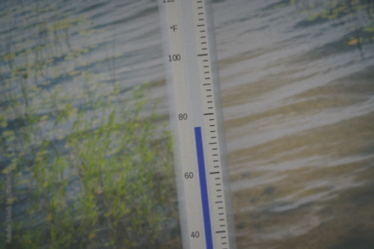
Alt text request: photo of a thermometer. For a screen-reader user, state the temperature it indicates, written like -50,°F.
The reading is 76,°F
